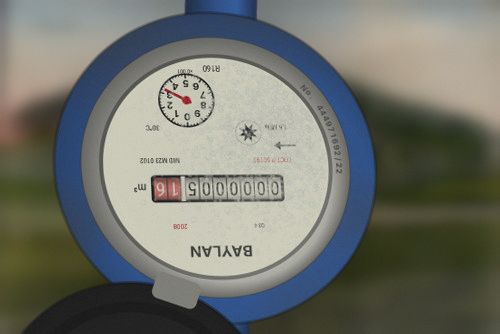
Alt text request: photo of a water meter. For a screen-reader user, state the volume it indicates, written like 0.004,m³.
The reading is 5.163,m³
